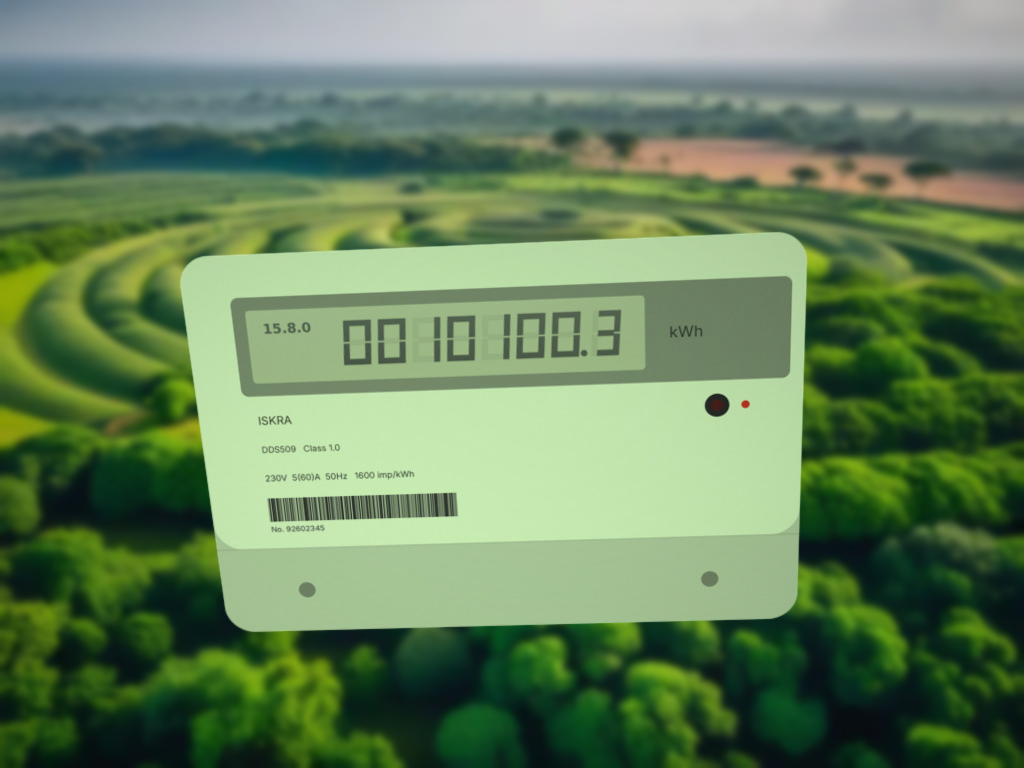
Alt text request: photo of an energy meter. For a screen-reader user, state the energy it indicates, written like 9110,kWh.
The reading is 10100.3,kWh
